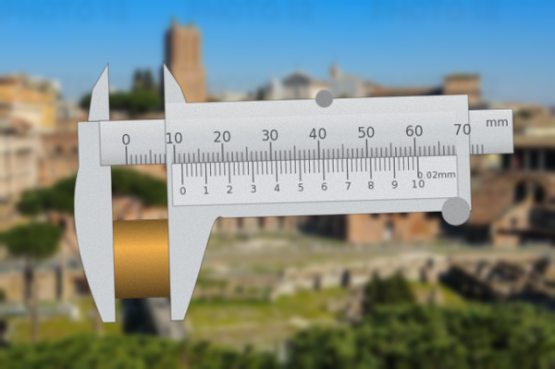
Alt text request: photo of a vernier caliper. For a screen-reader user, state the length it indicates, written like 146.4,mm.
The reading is 11.5,mm
